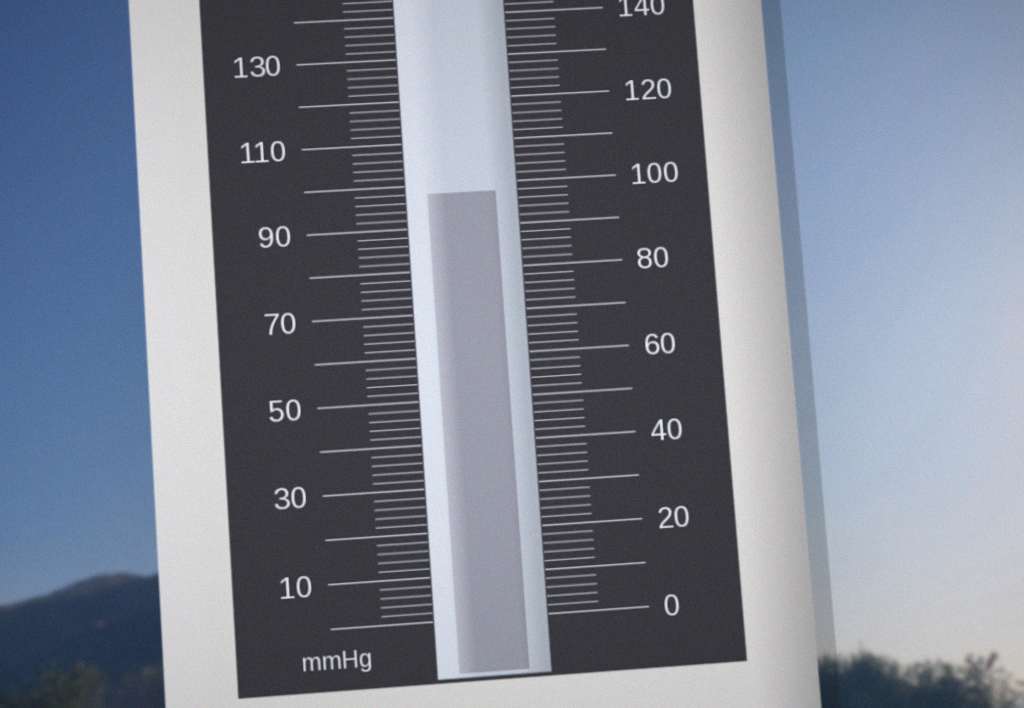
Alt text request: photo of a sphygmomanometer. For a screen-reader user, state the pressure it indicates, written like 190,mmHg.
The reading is 98,mmHg
